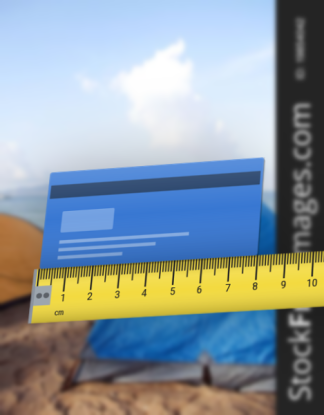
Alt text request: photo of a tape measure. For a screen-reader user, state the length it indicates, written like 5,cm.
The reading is 8,cm
